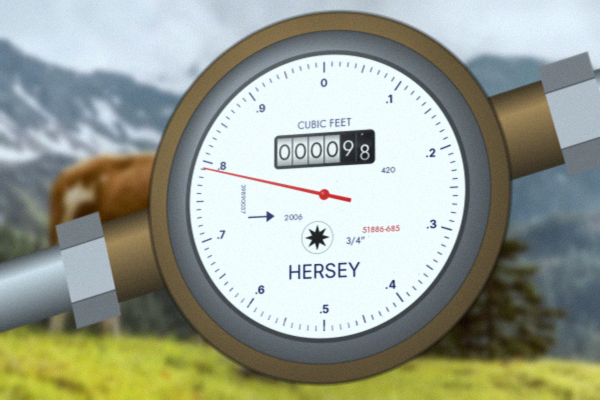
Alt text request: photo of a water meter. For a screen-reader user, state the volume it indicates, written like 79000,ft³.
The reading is 97.79,ft³
